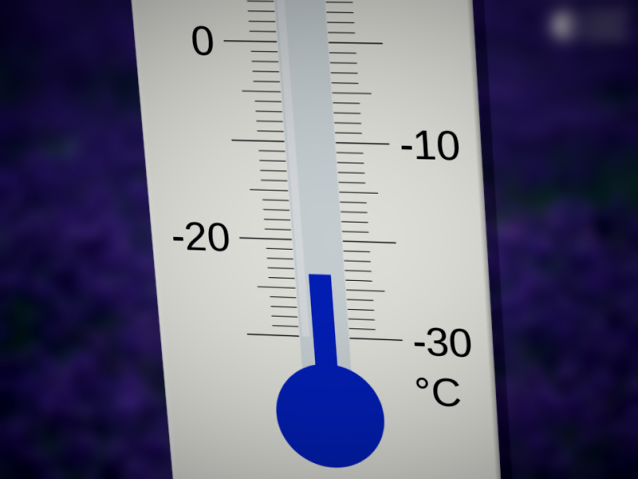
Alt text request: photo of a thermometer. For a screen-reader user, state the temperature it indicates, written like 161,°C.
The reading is -23.5,°C
